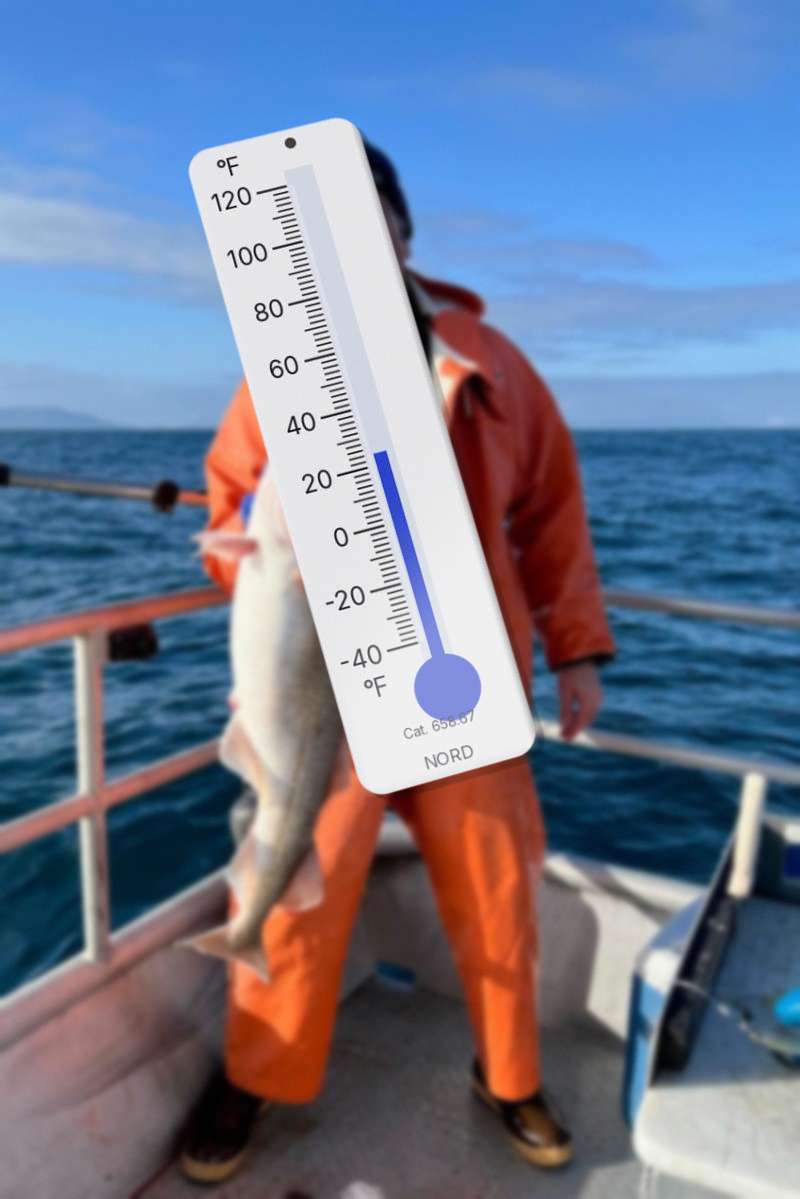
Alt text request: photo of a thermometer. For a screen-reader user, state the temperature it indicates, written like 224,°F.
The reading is 24,°F
